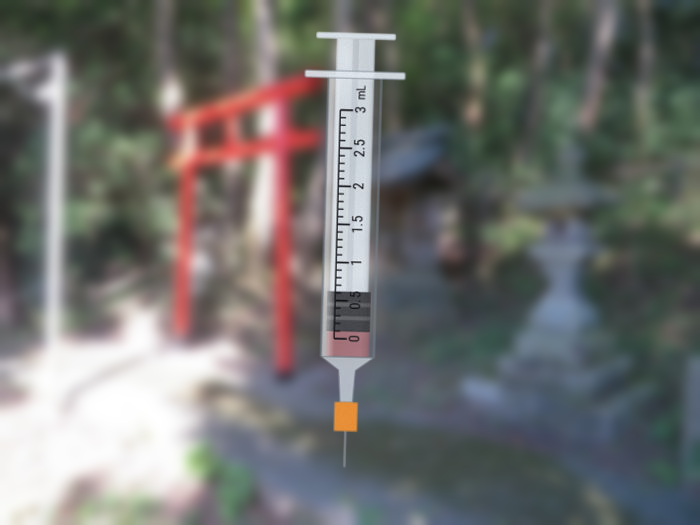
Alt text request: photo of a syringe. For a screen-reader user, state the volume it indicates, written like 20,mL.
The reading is 0.1,mL
